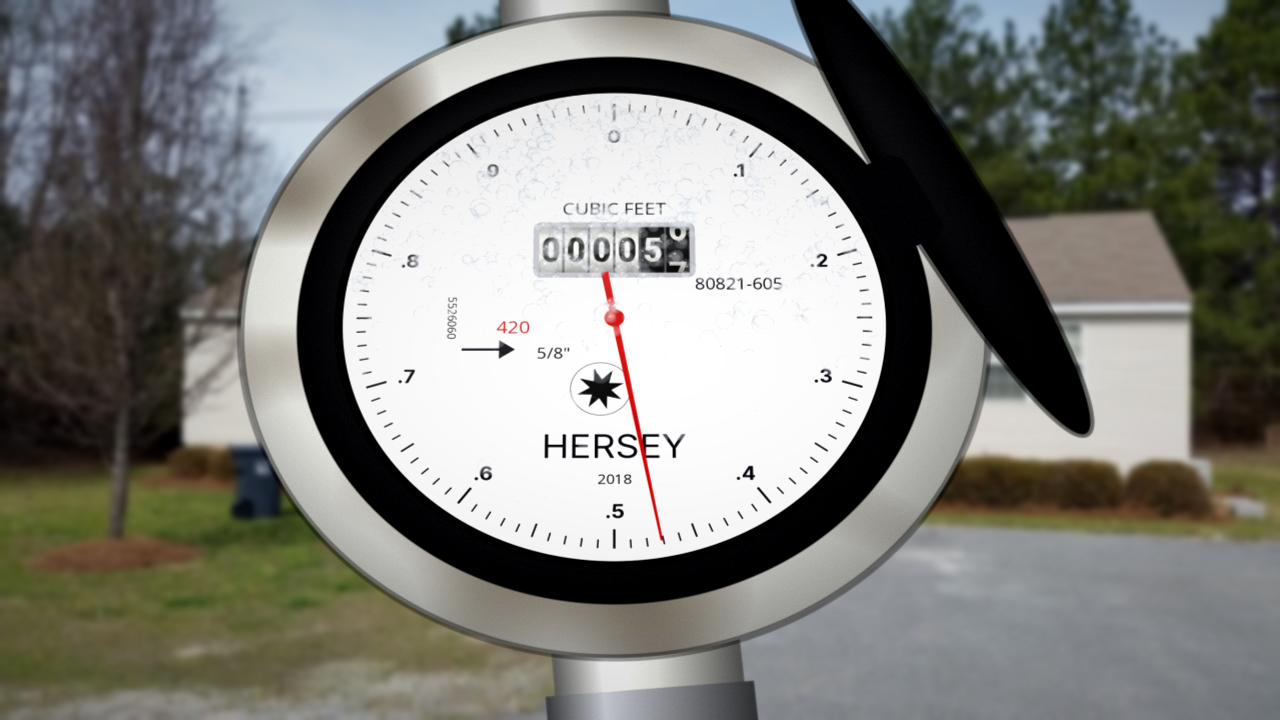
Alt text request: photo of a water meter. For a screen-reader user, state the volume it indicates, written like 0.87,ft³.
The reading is 56.47,ft³
